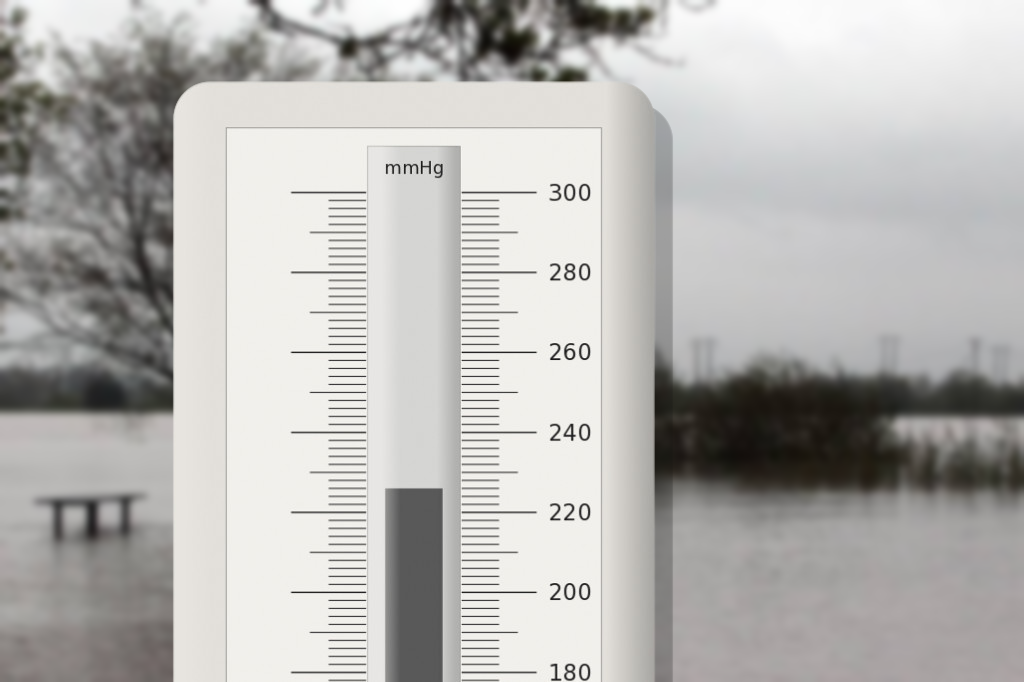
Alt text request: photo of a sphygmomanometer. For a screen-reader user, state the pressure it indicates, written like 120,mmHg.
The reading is 226,mmHg
